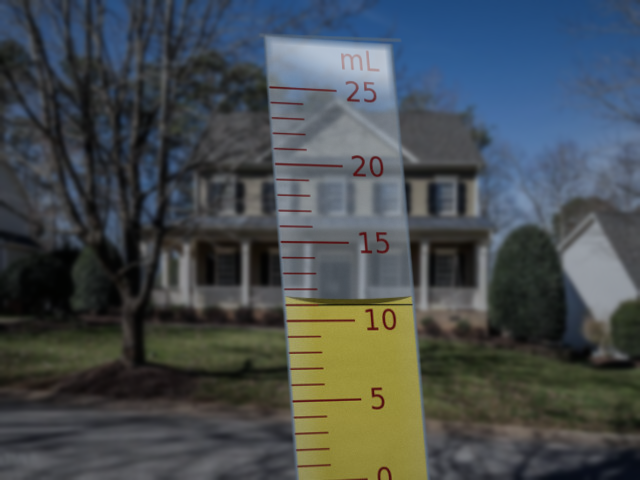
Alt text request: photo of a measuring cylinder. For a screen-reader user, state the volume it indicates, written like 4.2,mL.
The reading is 11,mL
